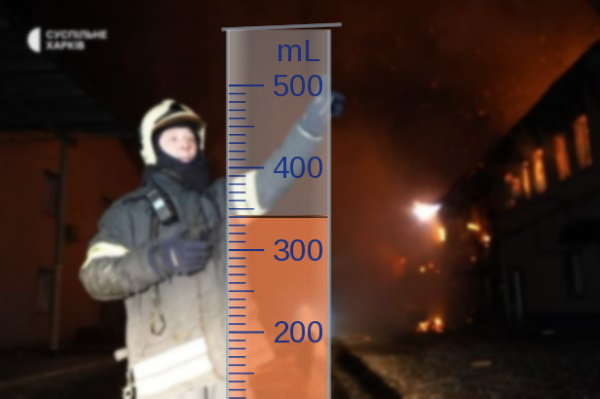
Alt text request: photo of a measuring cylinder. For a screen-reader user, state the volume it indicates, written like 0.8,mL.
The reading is 340,mL
